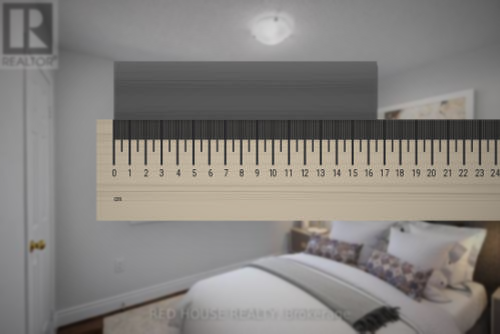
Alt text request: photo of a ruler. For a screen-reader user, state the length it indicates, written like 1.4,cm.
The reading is 16.5,cm
